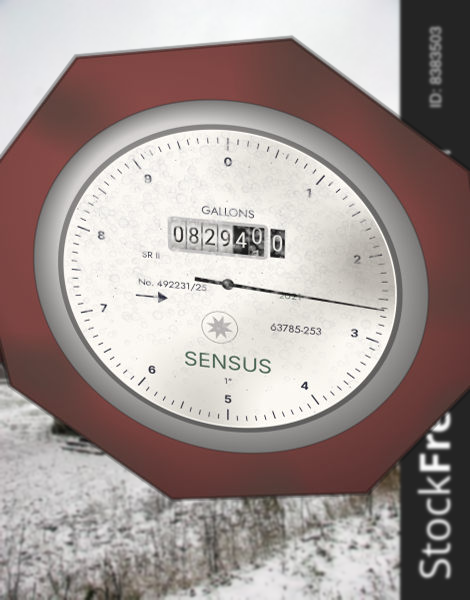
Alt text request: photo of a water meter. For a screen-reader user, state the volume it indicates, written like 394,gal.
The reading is 829402.6,gal
